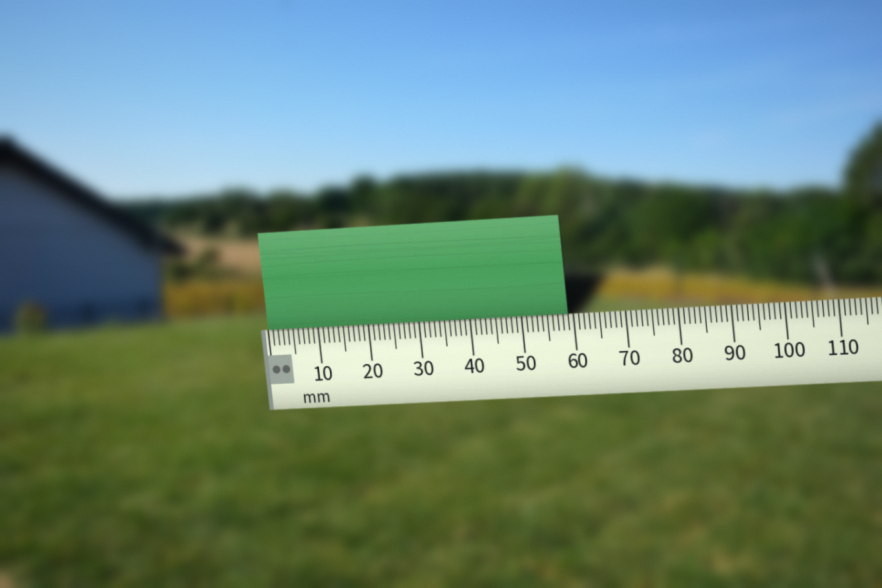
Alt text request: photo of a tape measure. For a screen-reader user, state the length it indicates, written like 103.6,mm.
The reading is 59,mm
